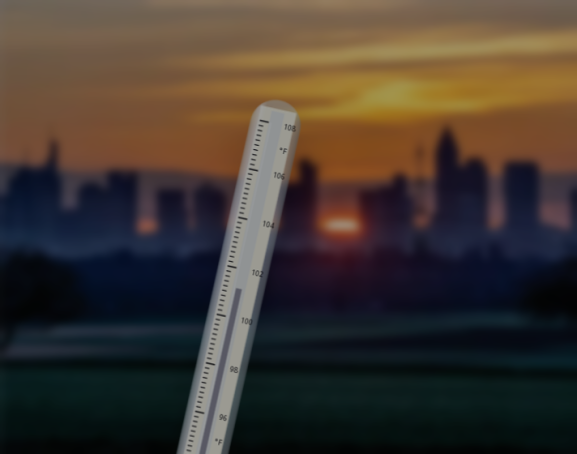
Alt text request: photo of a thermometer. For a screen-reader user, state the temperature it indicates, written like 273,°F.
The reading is 101.2,°F
